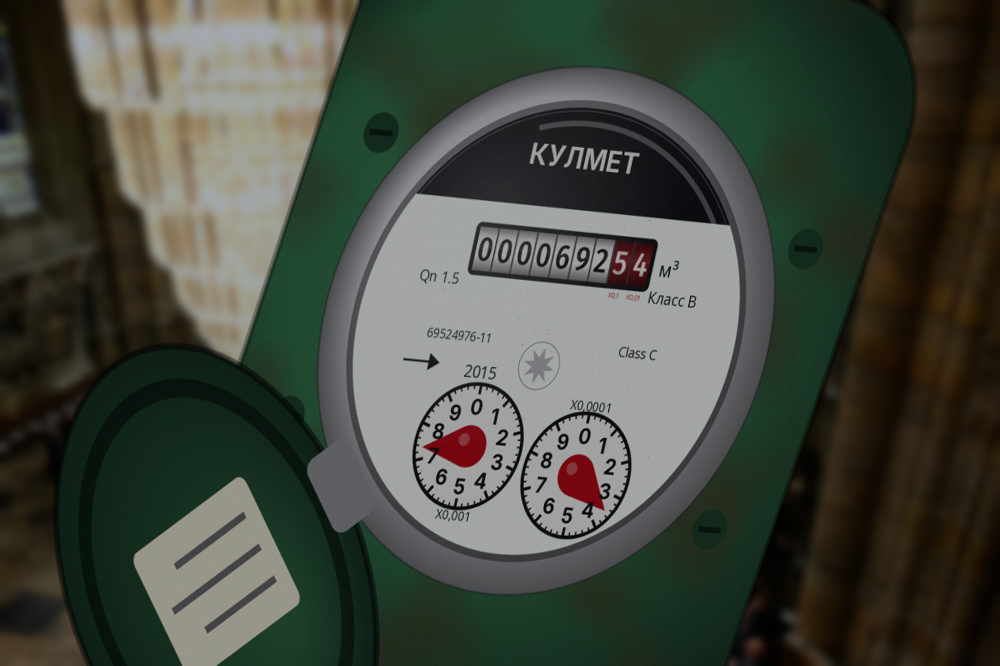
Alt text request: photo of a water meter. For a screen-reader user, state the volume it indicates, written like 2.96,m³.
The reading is 692.5473,m³
